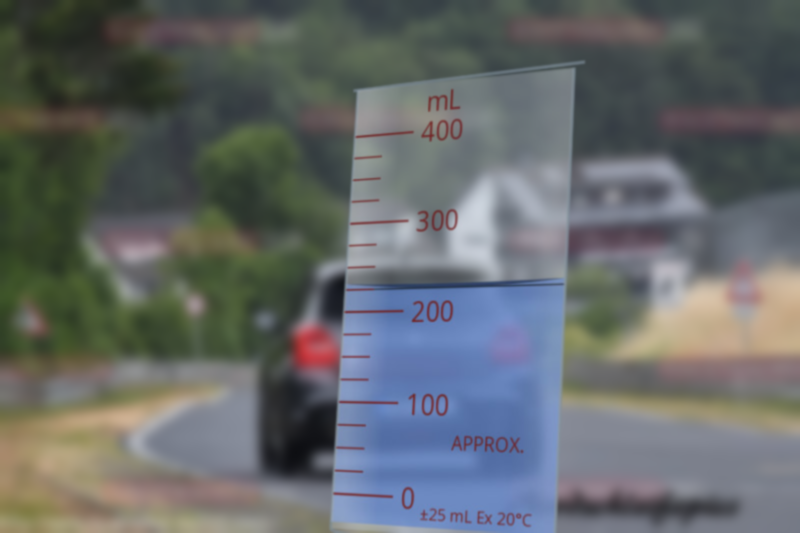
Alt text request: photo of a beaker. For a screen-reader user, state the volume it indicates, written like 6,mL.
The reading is 225,mL
